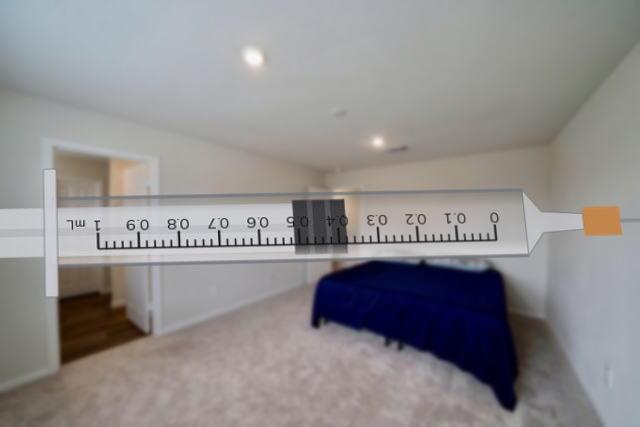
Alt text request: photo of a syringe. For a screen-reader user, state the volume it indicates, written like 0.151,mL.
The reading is 0.38,mL
